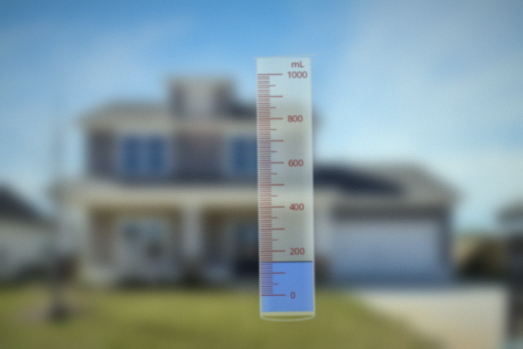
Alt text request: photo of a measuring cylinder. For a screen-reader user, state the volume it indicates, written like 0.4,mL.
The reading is 150,mL
